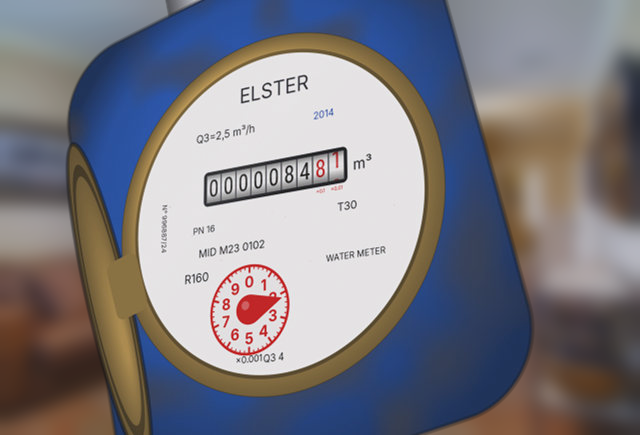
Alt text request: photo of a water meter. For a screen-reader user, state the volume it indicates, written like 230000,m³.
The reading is 84.812,m³
